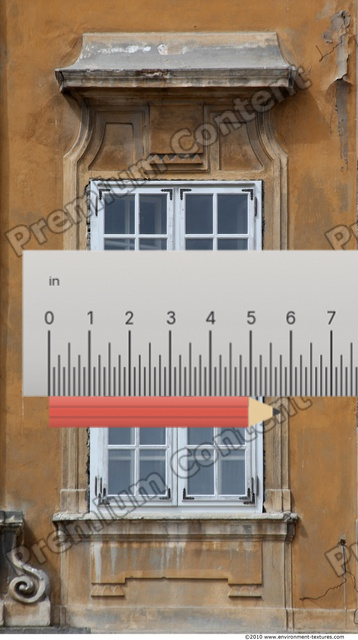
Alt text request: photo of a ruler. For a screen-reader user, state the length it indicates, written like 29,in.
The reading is 5.75,in
